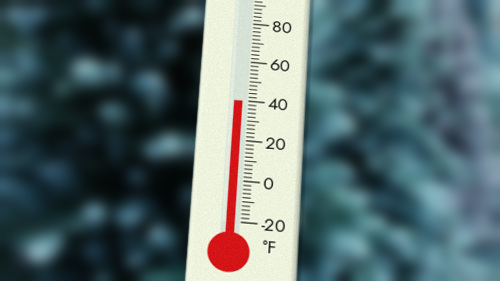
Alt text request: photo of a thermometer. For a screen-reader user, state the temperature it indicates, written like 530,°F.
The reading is 40,°F
